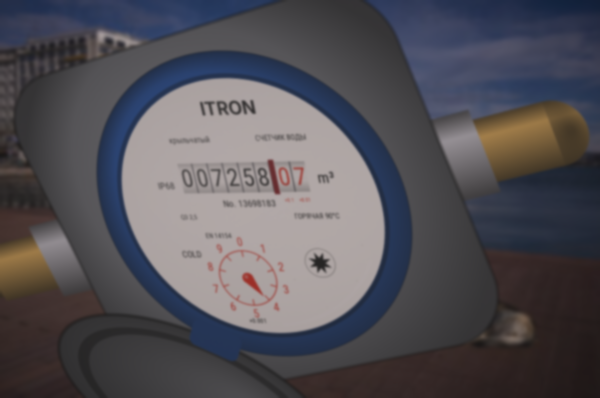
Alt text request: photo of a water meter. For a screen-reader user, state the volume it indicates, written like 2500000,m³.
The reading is 7258.074,m³
